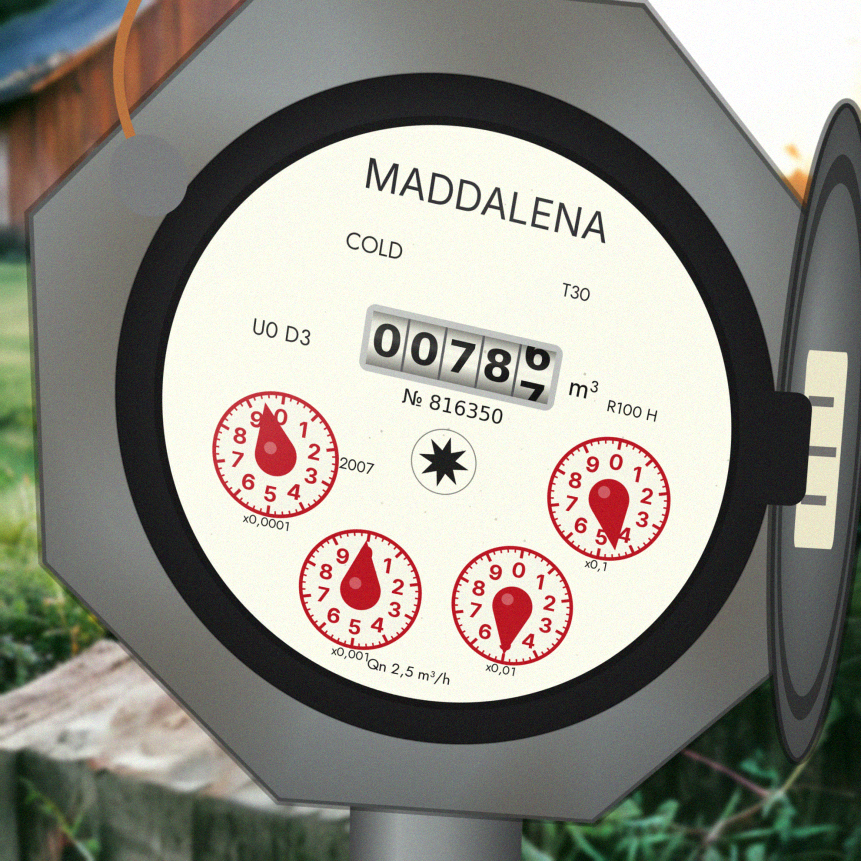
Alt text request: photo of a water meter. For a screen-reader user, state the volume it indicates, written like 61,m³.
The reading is 786.4499,m³
